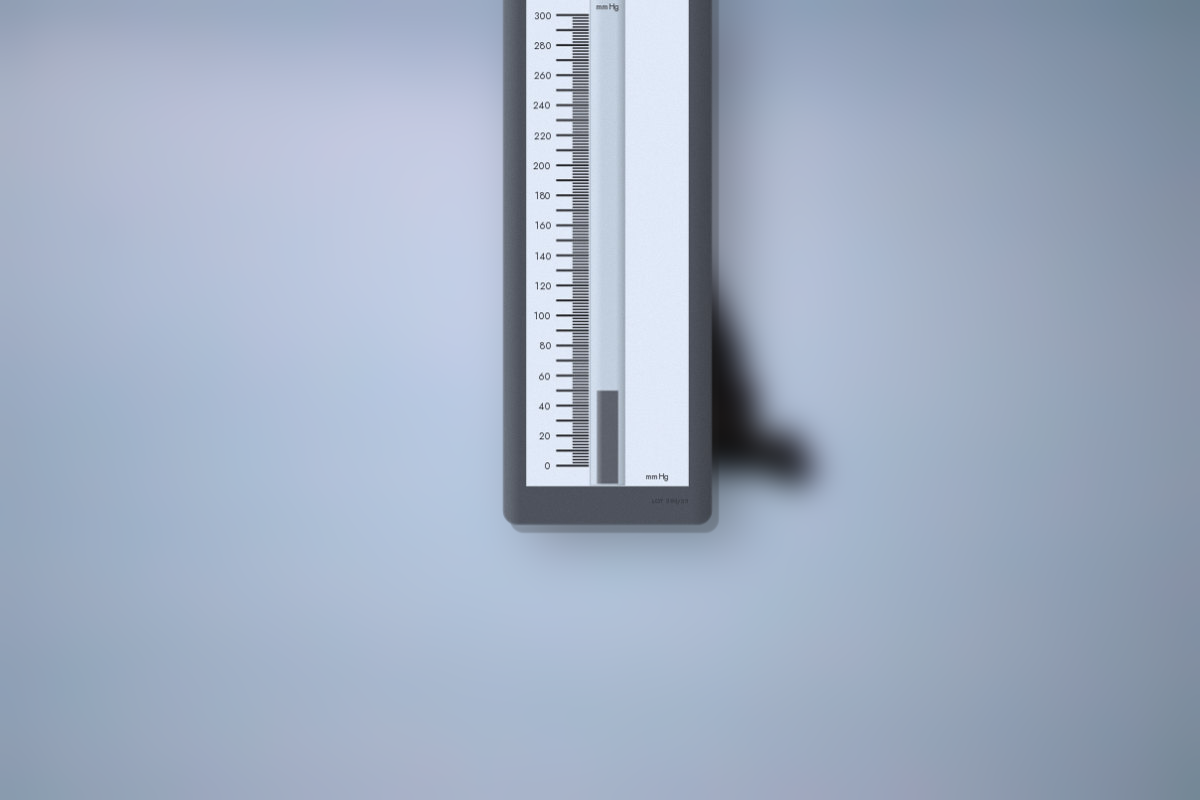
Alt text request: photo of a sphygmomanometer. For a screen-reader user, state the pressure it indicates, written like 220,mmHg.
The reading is 50,mmHg
